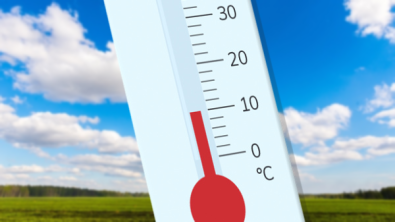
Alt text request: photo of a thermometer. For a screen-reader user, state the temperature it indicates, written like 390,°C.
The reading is 10,°C
